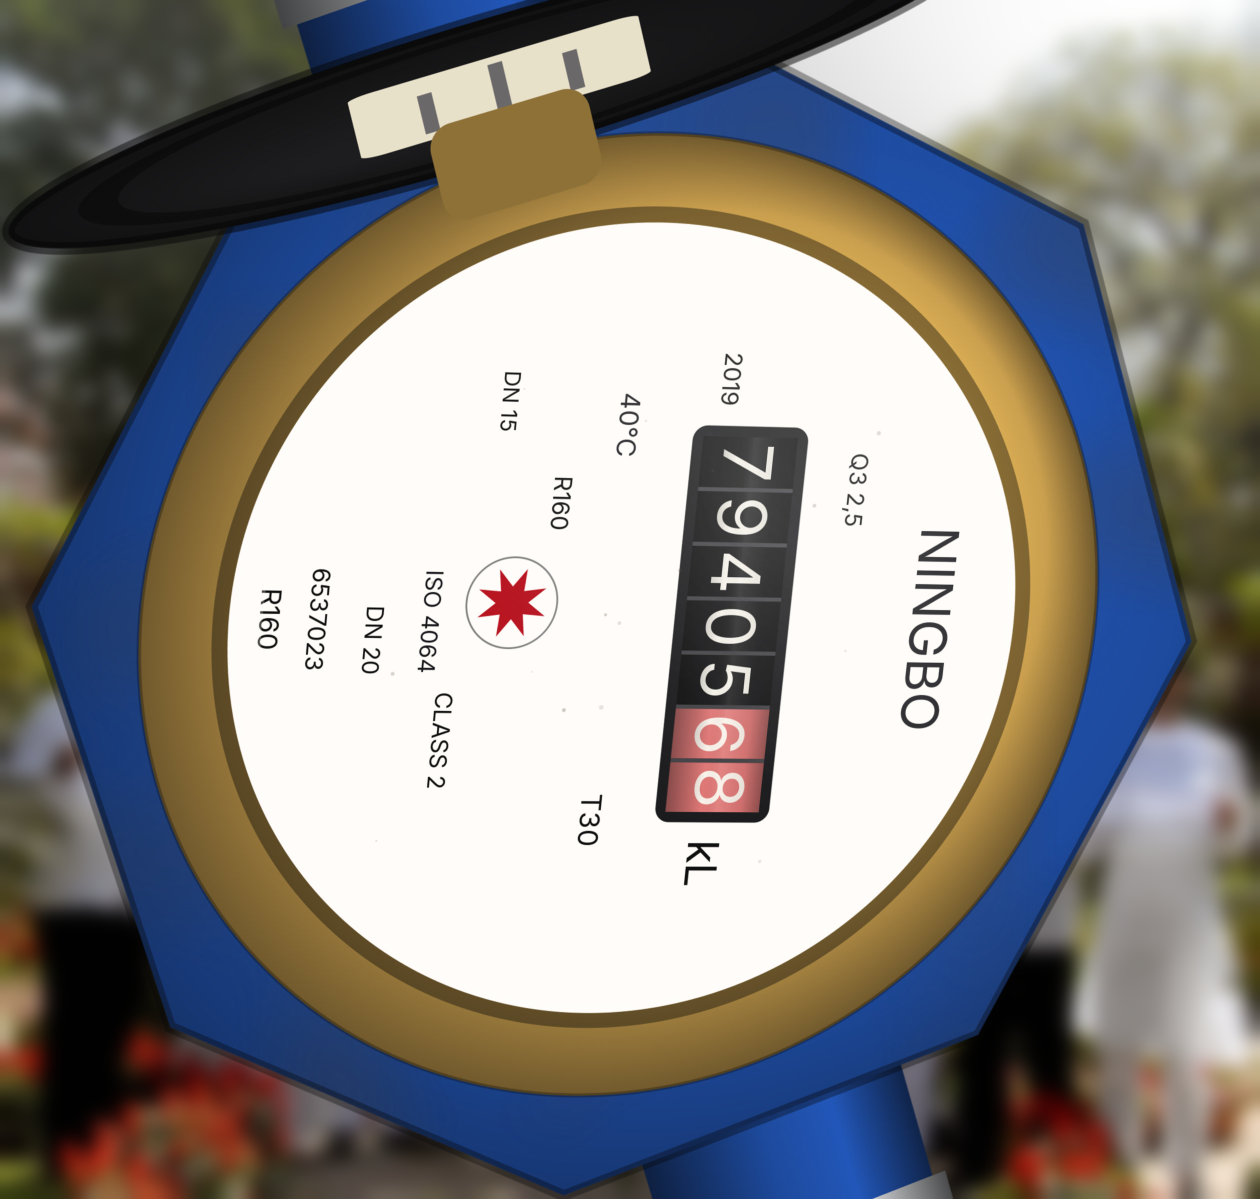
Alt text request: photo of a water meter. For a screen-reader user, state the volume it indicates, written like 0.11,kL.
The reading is 79405.68,kL
